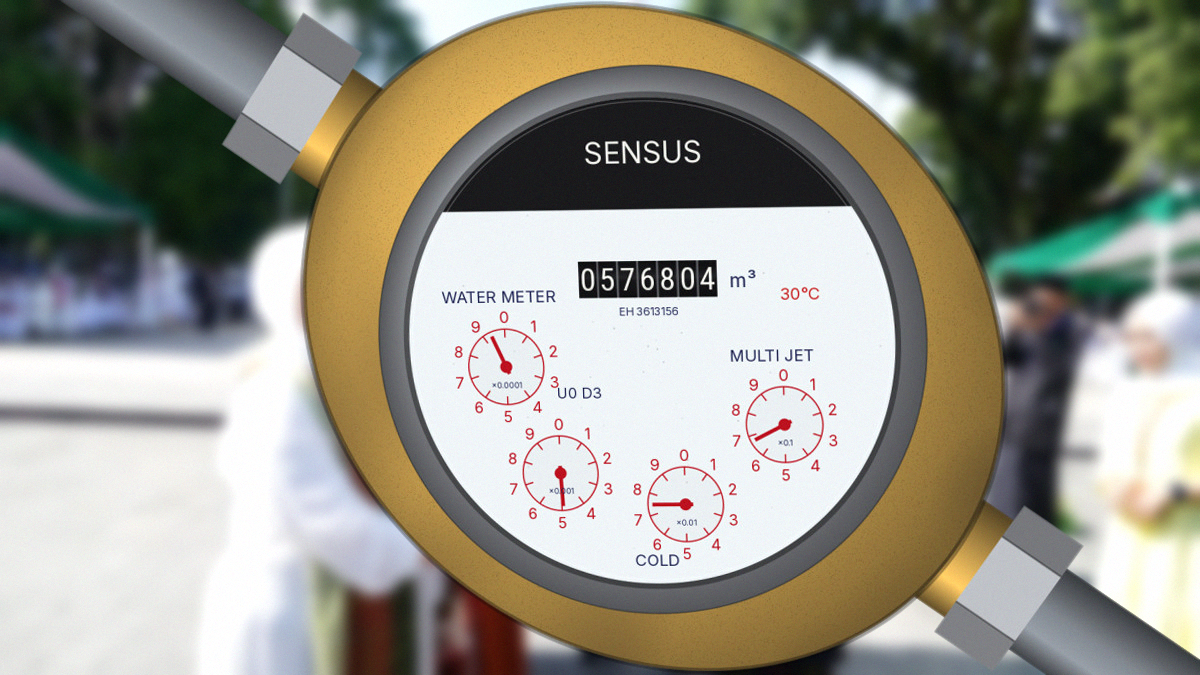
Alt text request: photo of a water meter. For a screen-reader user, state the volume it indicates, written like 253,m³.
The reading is 576804.6749,m³
